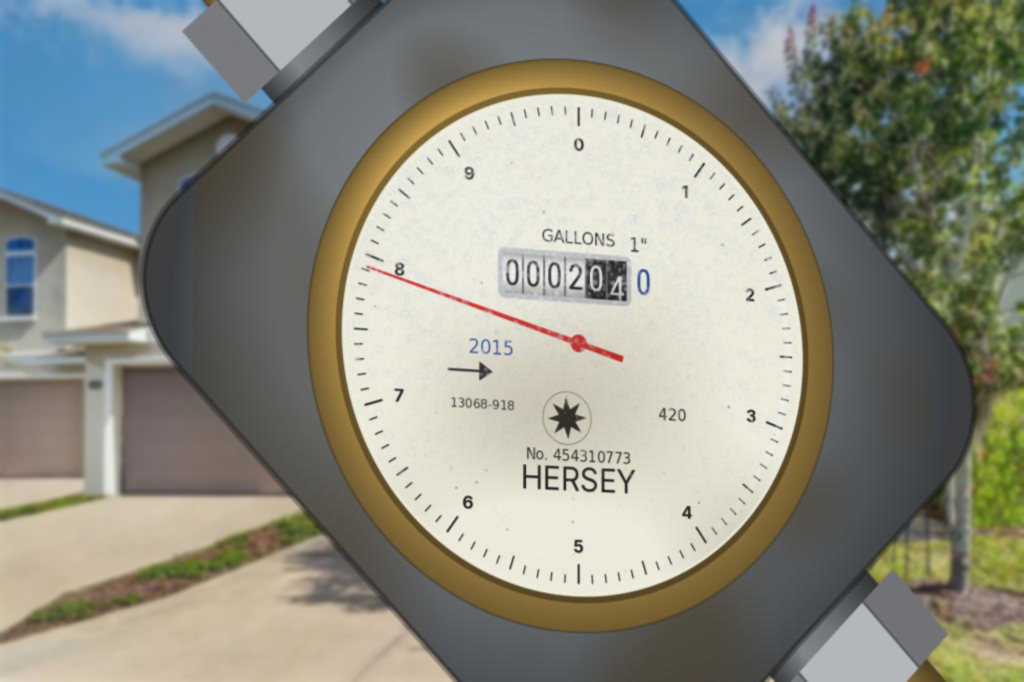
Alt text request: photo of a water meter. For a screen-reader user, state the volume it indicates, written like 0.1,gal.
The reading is 2037.9,gal
